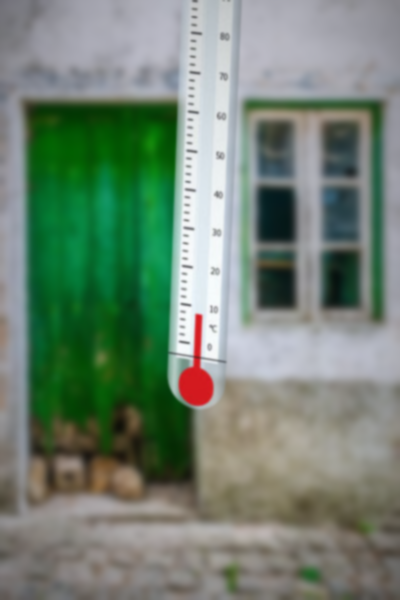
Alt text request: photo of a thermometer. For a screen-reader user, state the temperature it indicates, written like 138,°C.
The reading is 8,°C
